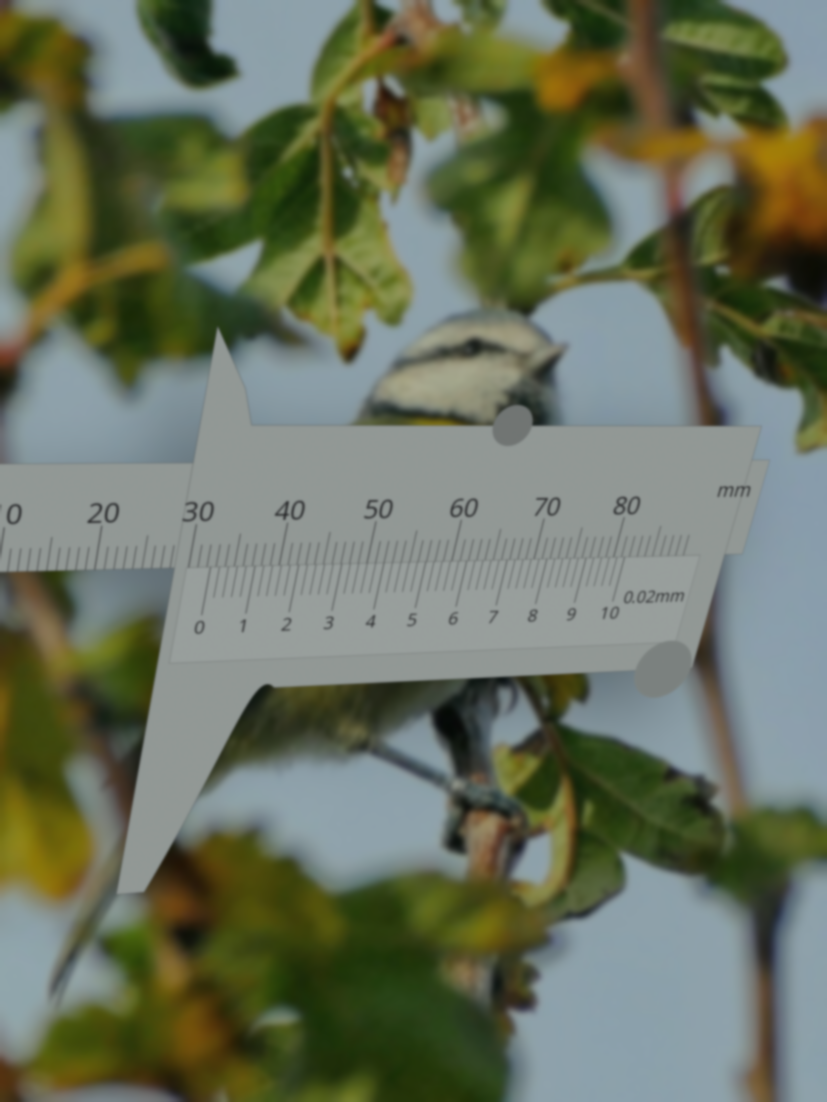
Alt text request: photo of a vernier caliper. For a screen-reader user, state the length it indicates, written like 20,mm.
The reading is 32.4,mm
